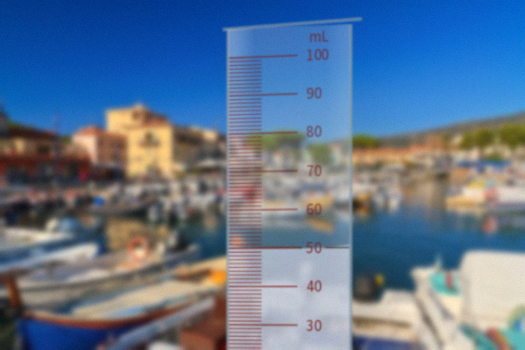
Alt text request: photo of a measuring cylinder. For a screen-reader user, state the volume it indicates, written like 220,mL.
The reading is 50,mL
